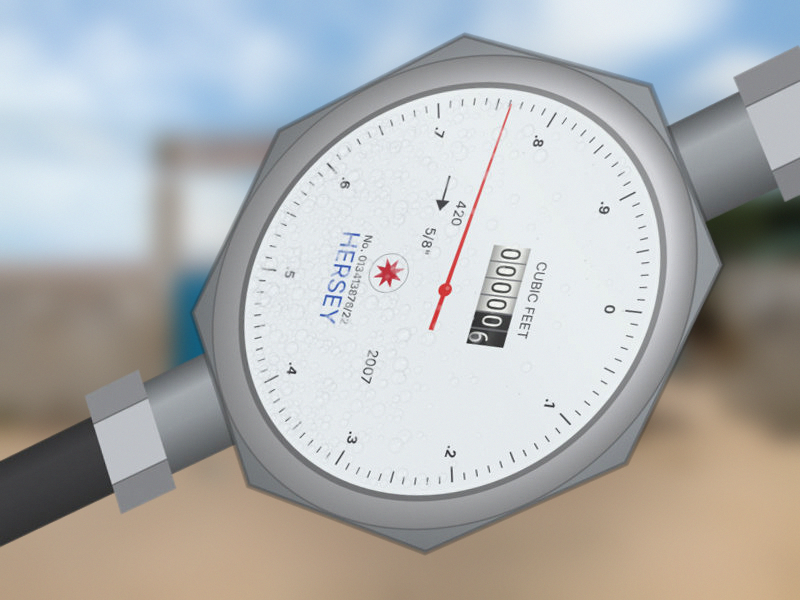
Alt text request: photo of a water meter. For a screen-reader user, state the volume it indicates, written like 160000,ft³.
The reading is 5.76,ft³
